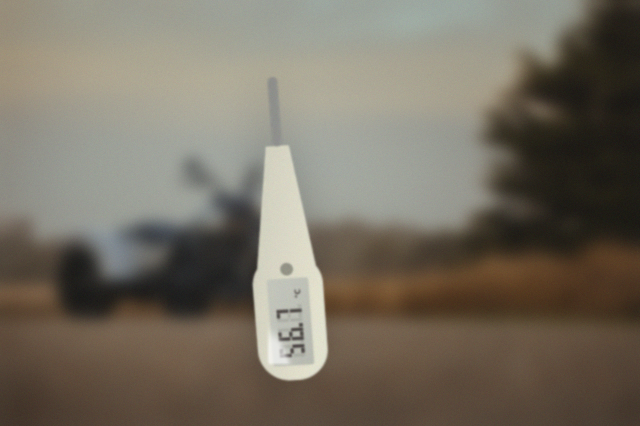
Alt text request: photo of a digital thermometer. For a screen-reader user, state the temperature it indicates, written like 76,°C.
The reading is 56.7,°C
